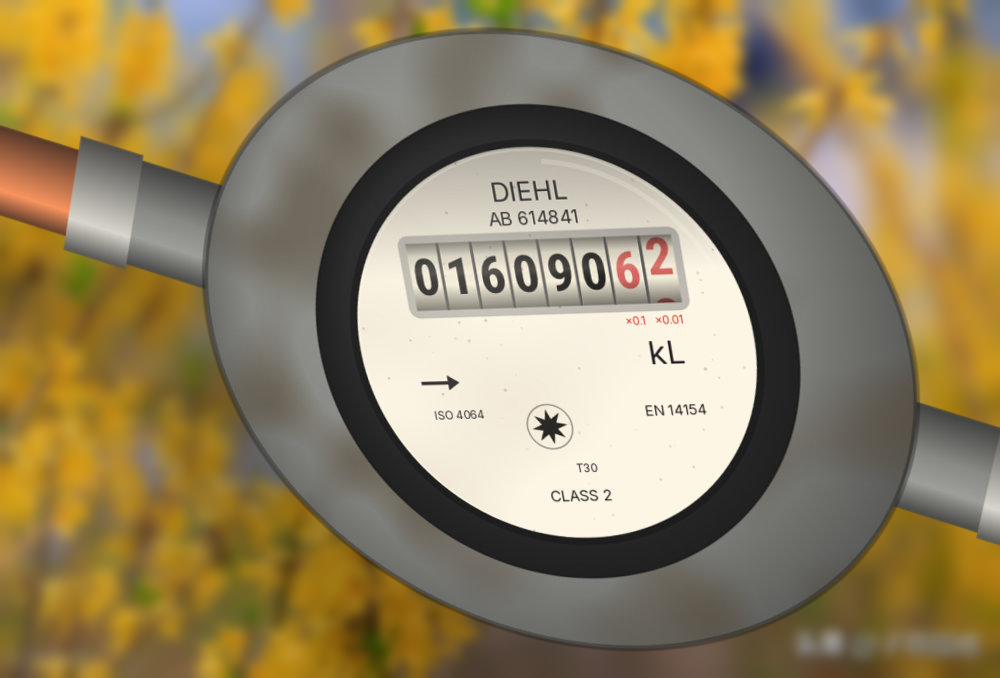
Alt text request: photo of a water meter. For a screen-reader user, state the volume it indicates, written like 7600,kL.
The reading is 16090.62,kL
